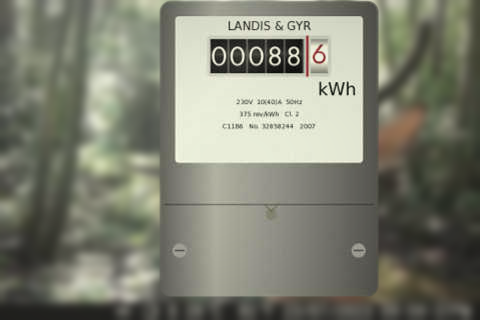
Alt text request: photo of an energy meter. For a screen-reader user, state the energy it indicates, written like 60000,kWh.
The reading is 88.6,kWh
